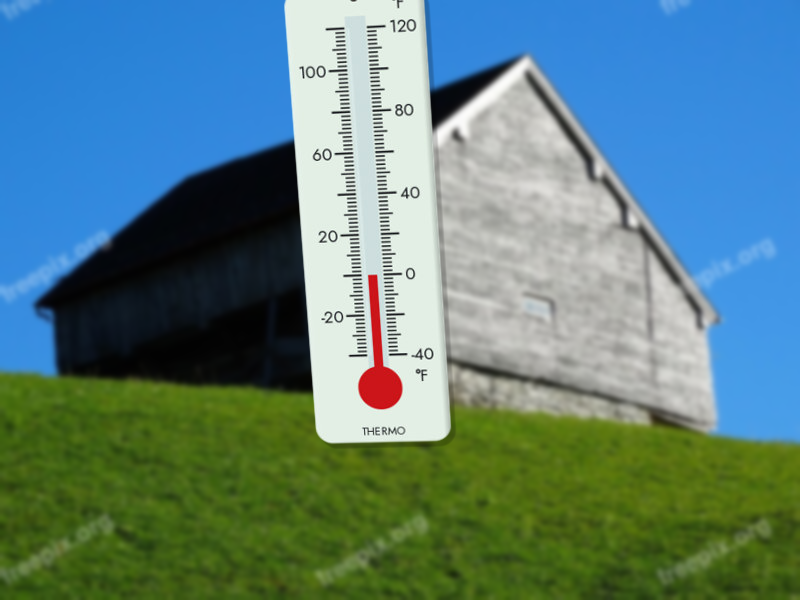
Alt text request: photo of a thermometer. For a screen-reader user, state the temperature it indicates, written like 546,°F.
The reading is 0,°F
